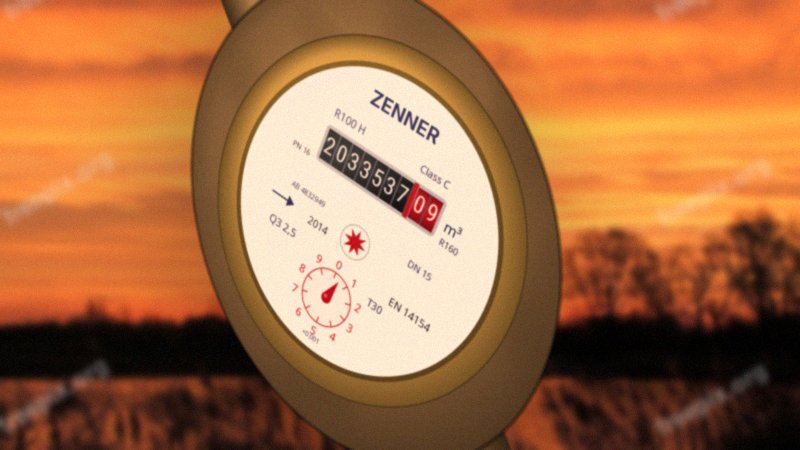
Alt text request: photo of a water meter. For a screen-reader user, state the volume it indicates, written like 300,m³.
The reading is 2033537.090,m³
